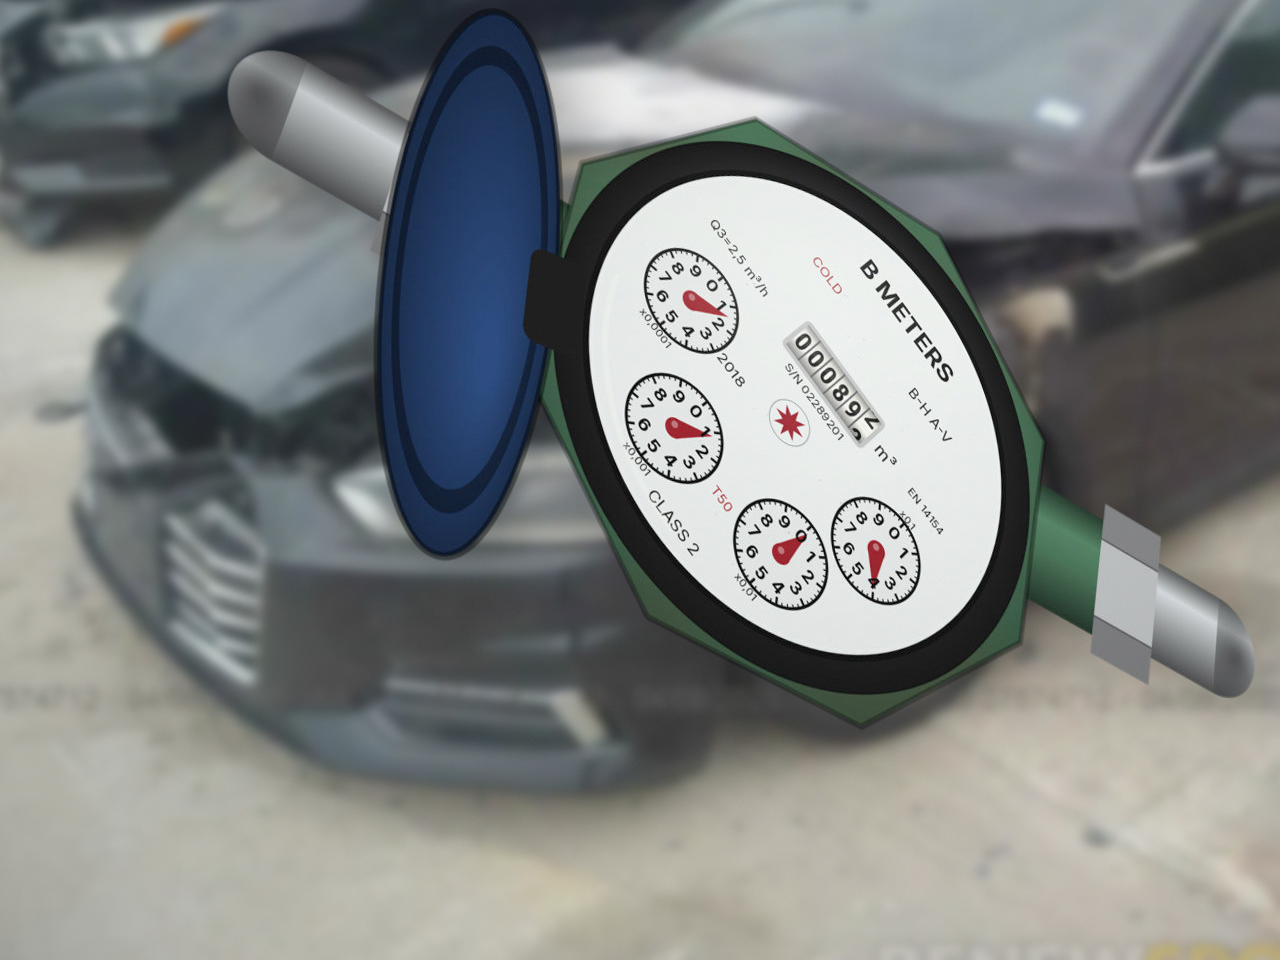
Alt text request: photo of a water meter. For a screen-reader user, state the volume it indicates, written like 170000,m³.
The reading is 892.4011,m³
